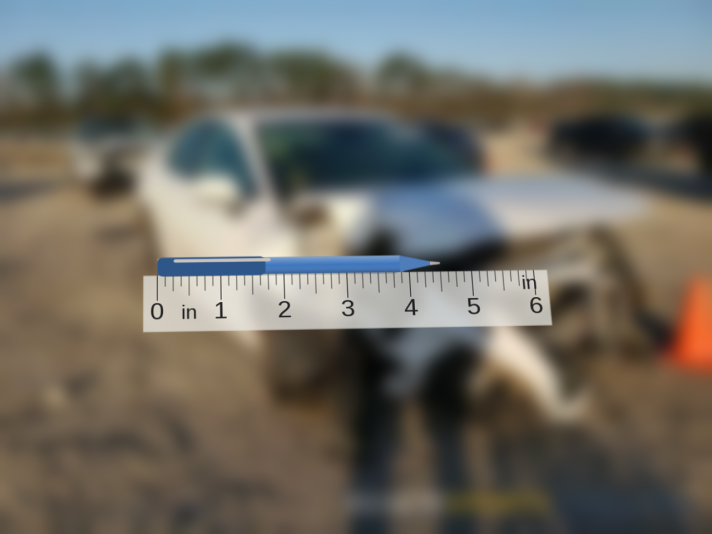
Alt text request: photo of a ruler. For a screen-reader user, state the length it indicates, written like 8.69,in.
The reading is 4.5,in
